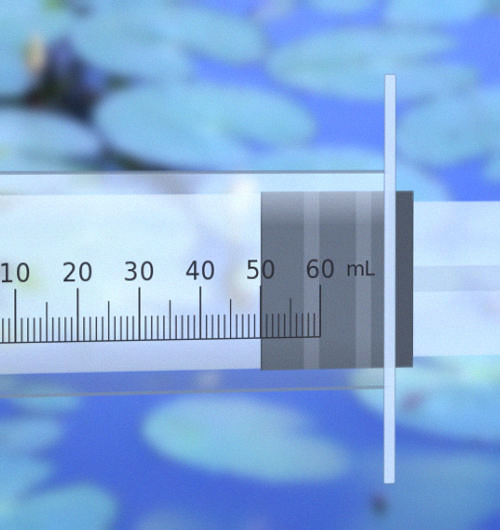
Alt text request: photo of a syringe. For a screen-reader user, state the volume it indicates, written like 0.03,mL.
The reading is 50,mL
